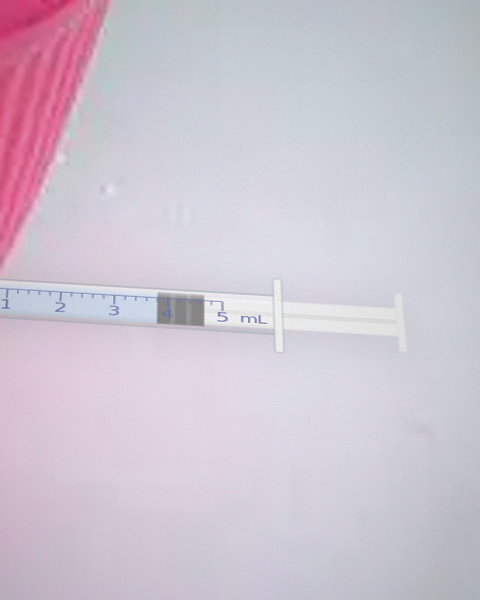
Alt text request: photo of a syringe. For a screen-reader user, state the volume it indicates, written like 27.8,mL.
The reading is 3.8,mL
